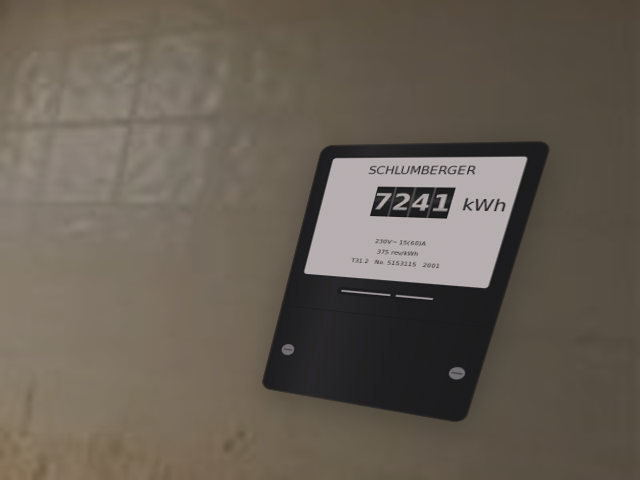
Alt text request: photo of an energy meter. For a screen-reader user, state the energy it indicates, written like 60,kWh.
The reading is 7241,kWh
